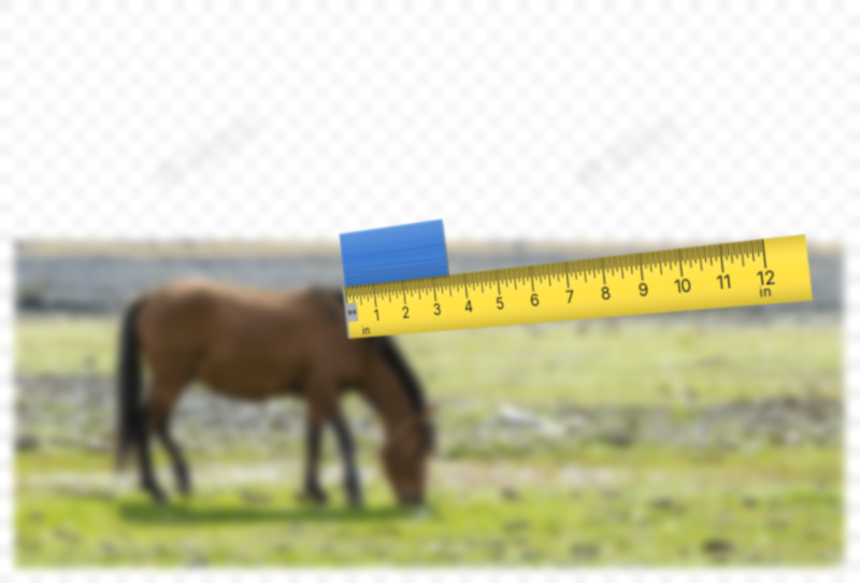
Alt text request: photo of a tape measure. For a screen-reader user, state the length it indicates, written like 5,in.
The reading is 3.5,in
